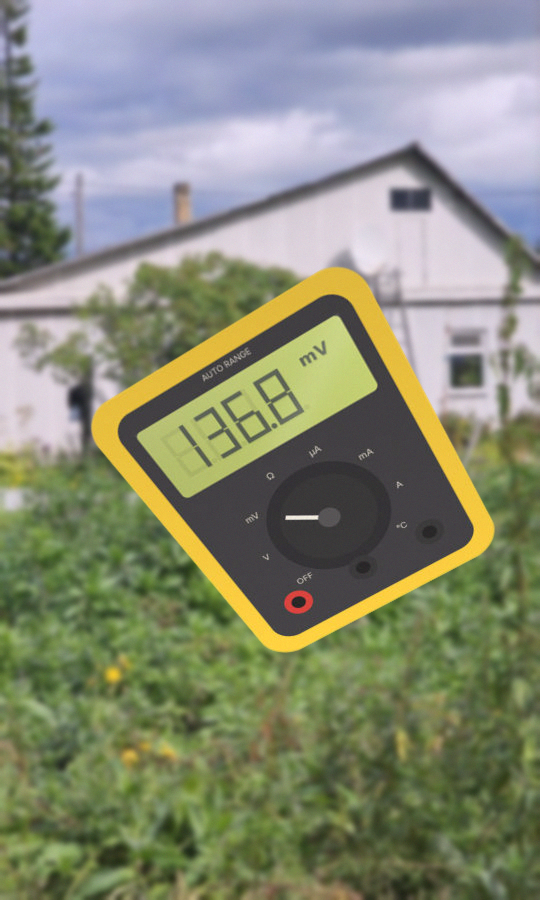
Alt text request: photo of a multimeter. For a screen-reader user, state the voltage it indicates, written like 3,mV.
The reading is 136.8,mV
